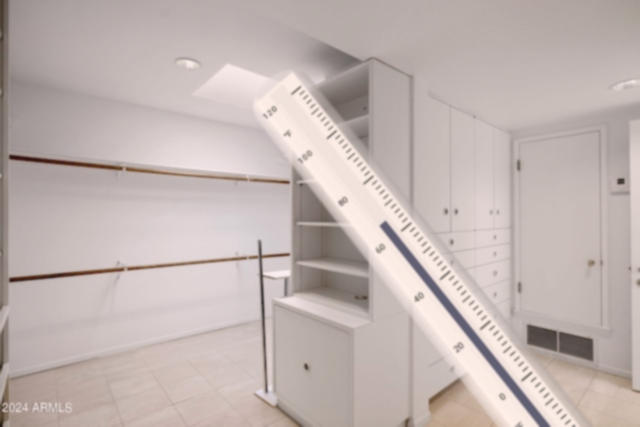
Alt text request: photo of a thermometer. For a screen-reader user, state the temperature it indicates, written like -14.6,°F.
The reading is 66,°F
